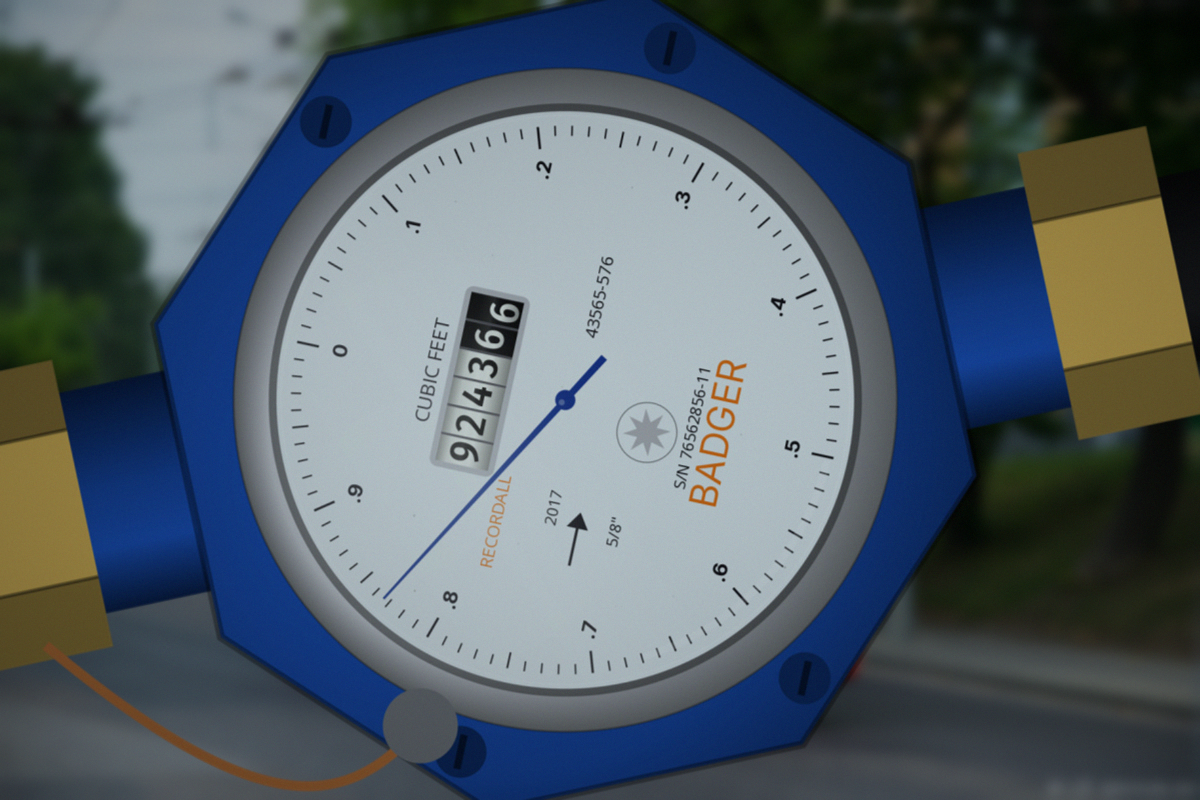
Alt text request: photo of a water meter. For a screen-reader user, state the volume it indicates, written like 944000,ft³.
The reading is 924365.83,ft³
